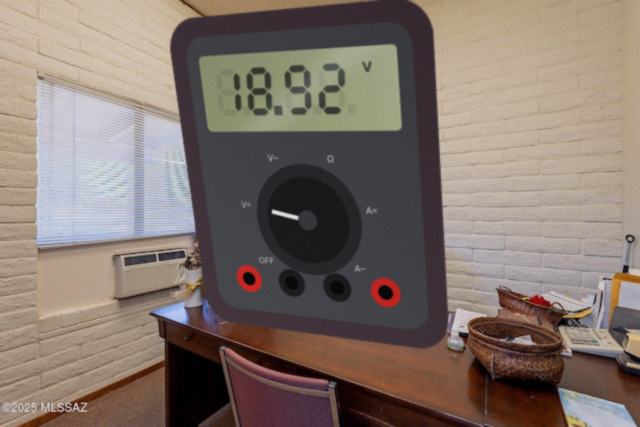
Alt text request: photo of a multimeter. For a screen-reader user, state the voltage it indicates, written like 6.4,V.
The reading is 18.92,V
